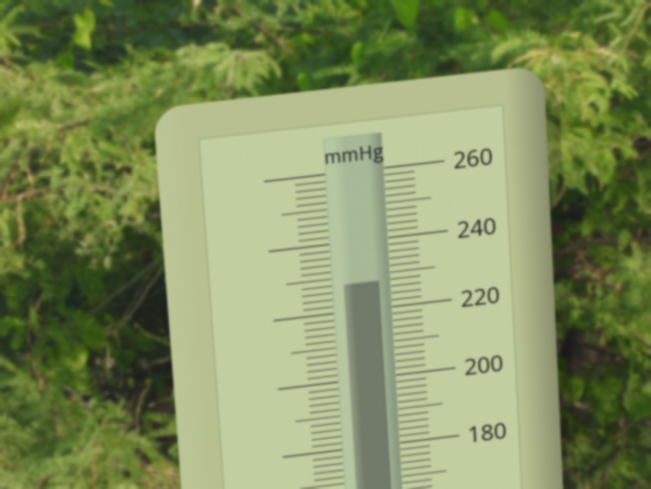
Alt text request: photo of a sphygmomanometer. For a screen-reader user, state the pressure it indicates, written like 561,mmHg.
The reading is 228,mmHg
